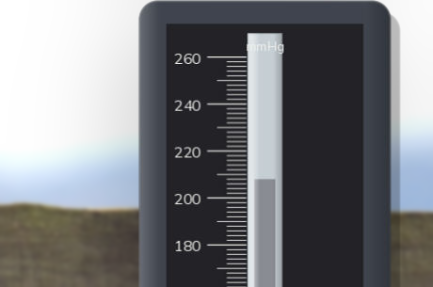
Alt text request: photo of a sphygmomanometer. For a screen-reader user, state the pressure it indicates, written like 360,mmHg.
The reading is 208,mmHg
